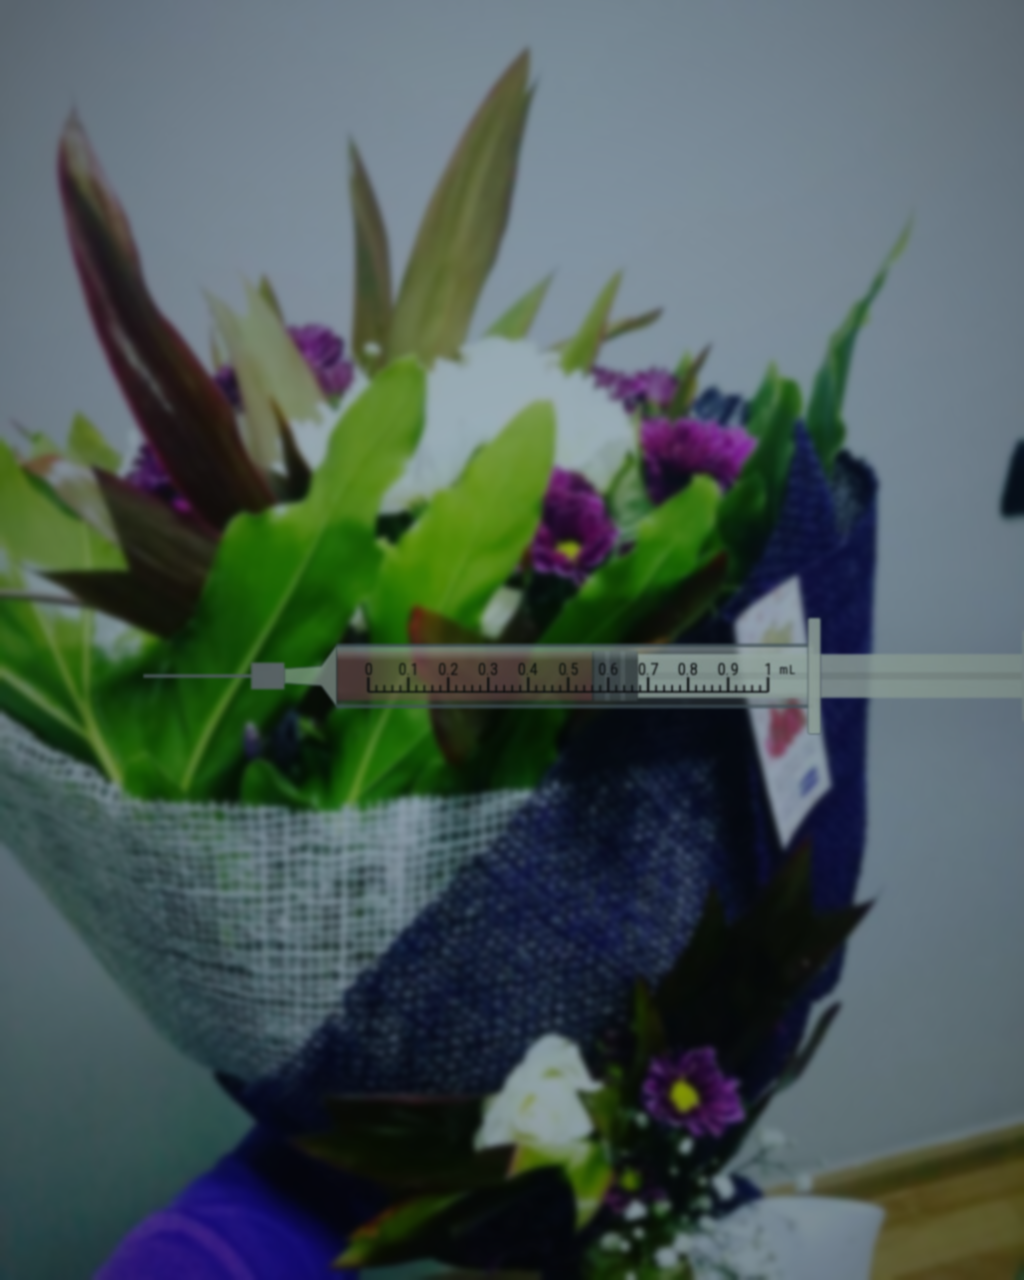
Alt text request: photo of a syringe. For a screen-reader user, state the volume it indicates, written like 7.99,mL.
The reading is 0.56,mL
